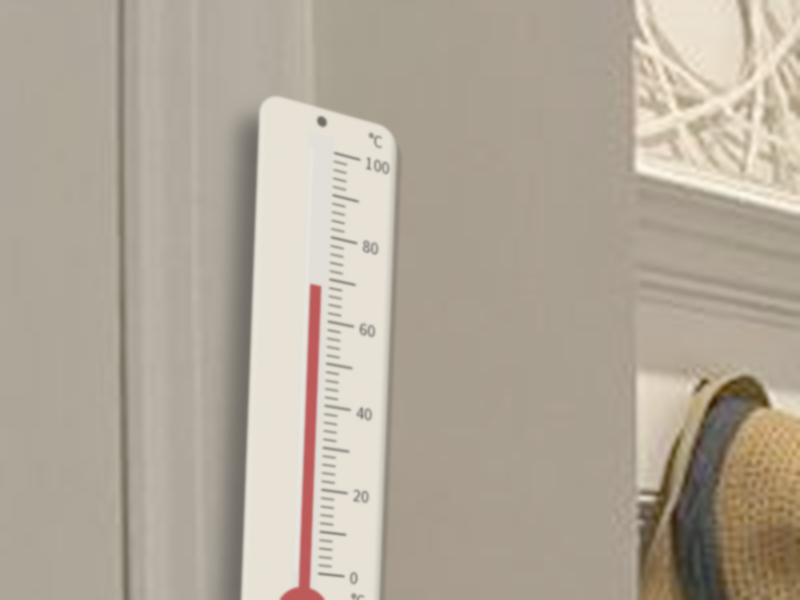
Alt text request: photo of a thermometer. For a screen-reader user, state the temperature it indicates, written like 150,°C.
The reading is 68,°C
